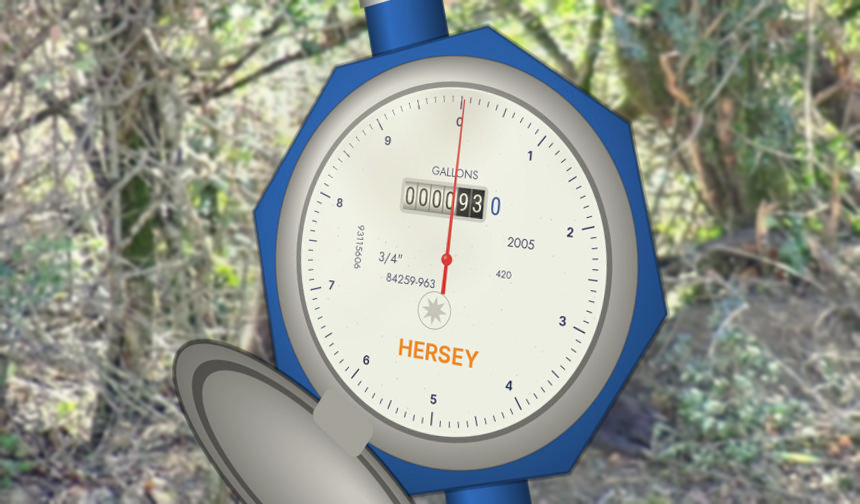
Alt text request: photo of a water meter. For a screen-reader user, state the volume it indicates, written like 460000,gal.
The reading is 930.0,gal
